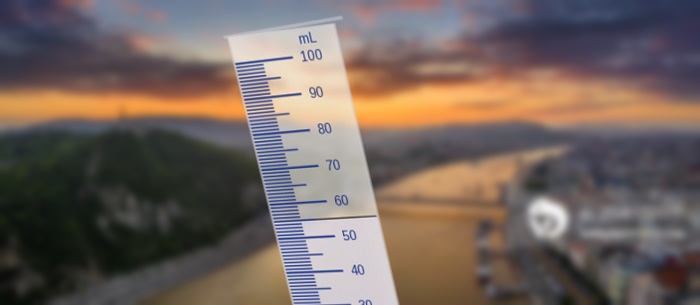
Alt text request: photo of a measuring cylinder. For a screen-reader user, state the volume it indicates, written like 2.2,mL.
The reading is 55,mL
